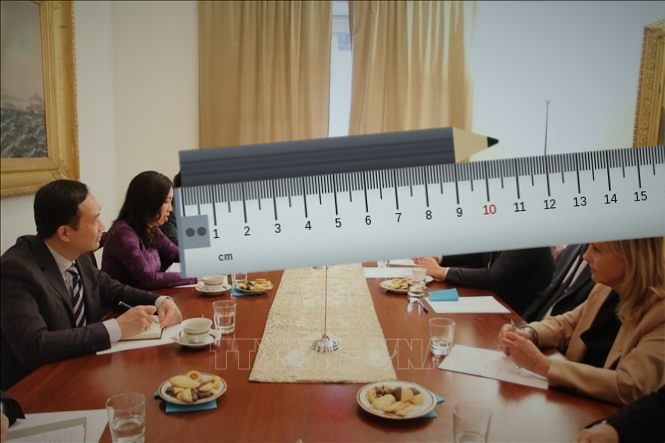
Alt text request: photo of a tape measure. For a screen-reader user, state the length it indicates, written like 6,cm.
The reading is 10.5,cm
